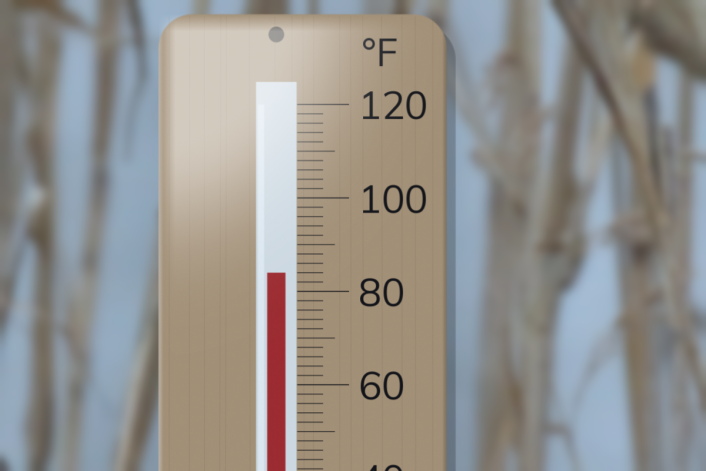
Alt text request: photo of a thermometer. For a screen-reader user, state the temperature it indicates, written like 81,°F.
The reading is 84,°F
